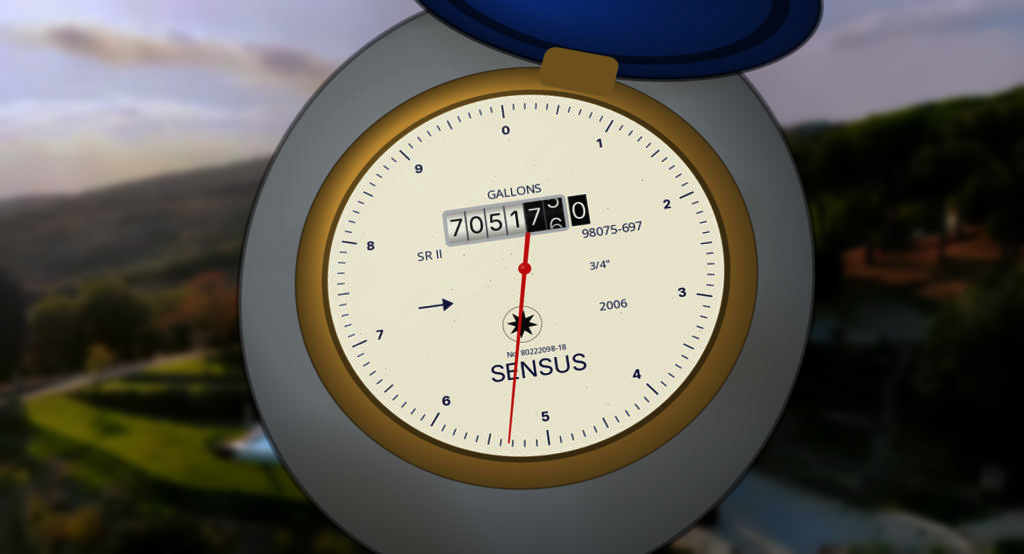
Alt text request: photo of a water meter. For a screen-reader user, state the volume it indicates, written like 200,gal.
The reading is 7051755.3,gal
